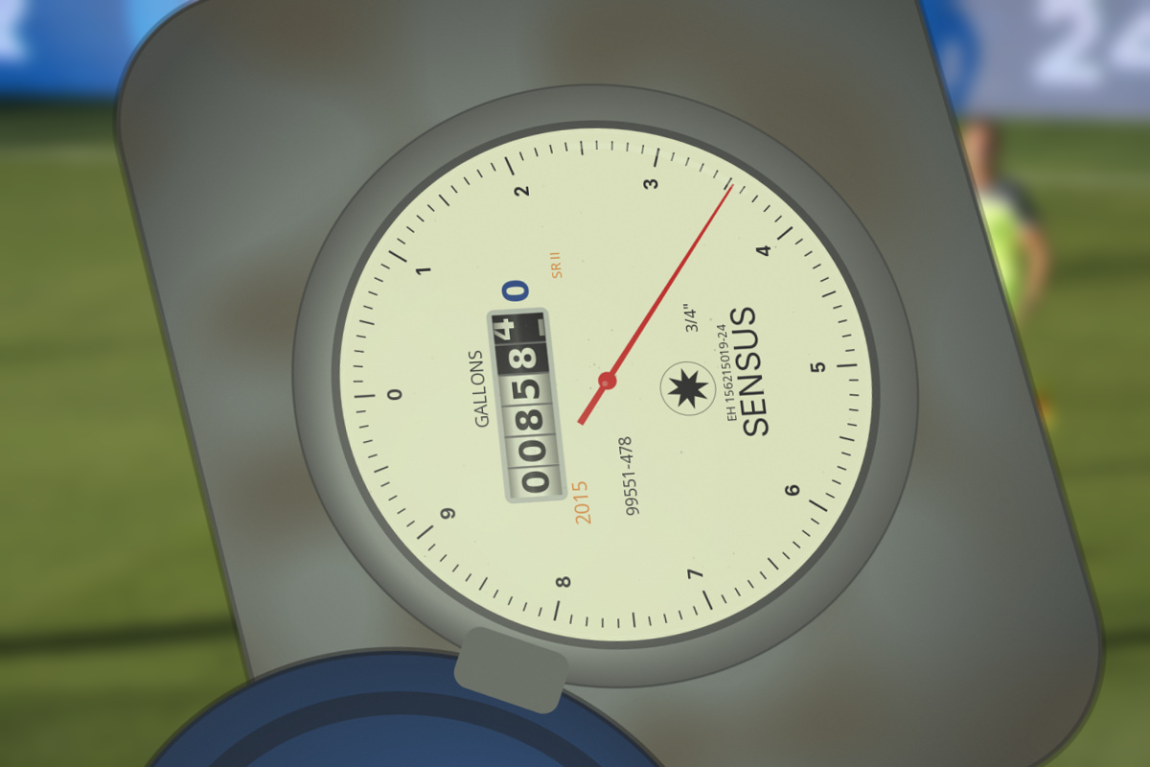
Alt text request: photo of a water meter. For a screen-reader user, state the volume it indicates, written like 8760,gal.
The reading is 85843.5,gal
